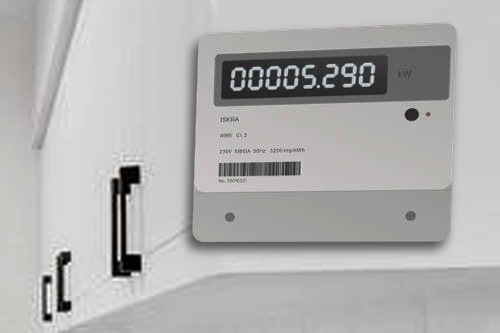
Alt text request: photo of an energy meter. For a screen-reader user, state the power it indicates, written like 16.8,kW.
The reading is 5.290,kW
